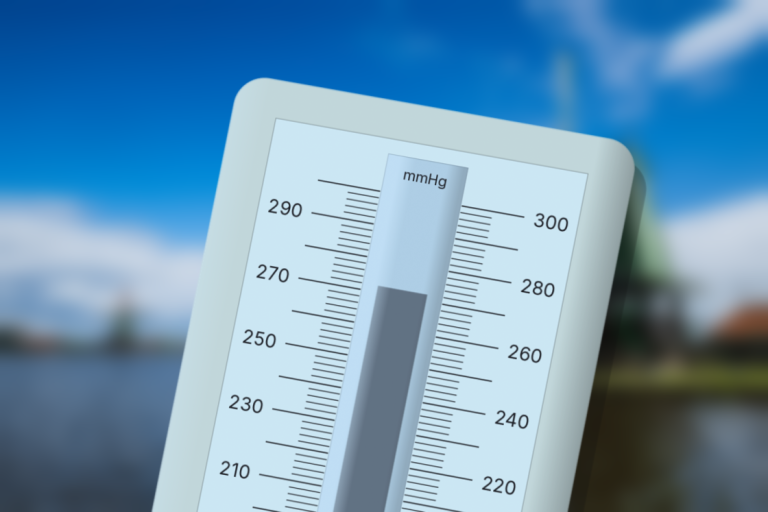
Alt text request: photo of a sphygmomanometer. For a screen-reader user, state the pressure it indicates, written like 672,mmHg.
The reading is 272,mmHg
